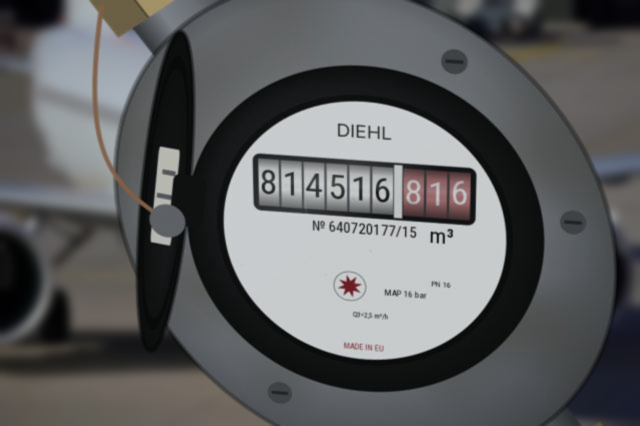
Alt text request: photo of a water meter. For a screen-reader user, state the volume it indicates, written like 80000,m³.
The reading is 814516.816,m³
